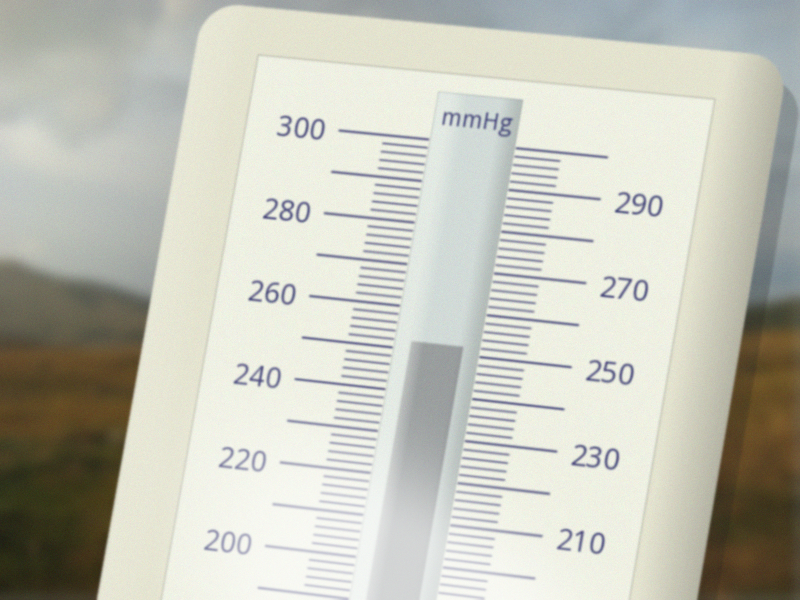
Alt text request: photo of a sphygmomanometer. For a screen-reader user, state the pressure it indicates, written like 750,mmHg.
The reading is 252,mmHg
